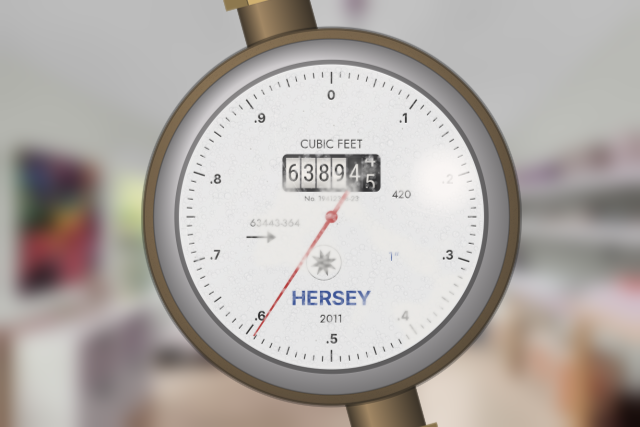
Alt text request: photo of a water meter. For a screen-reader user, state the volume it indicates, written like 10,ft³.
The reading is 638944.59,ft³
